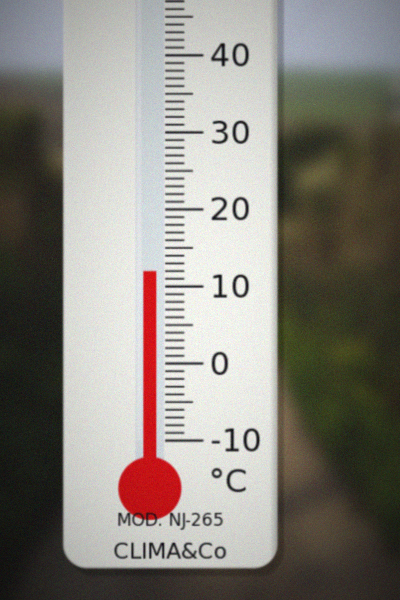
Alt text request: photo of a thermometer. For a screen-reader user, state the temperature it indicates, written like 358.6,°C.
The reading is 12,°C
